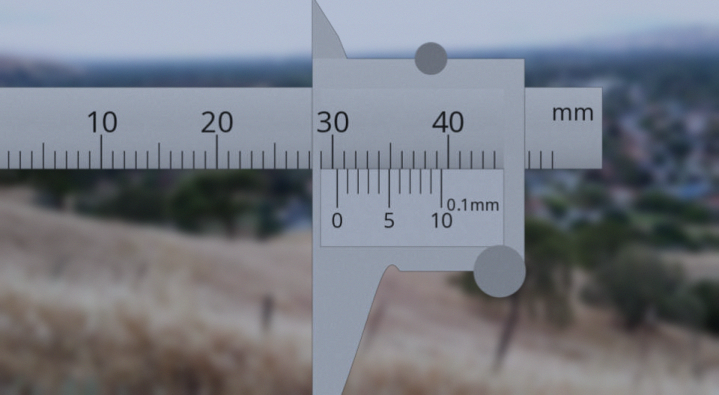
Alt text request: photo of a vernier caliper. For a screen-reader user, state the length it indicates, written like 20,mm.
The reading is 30.4,mm
